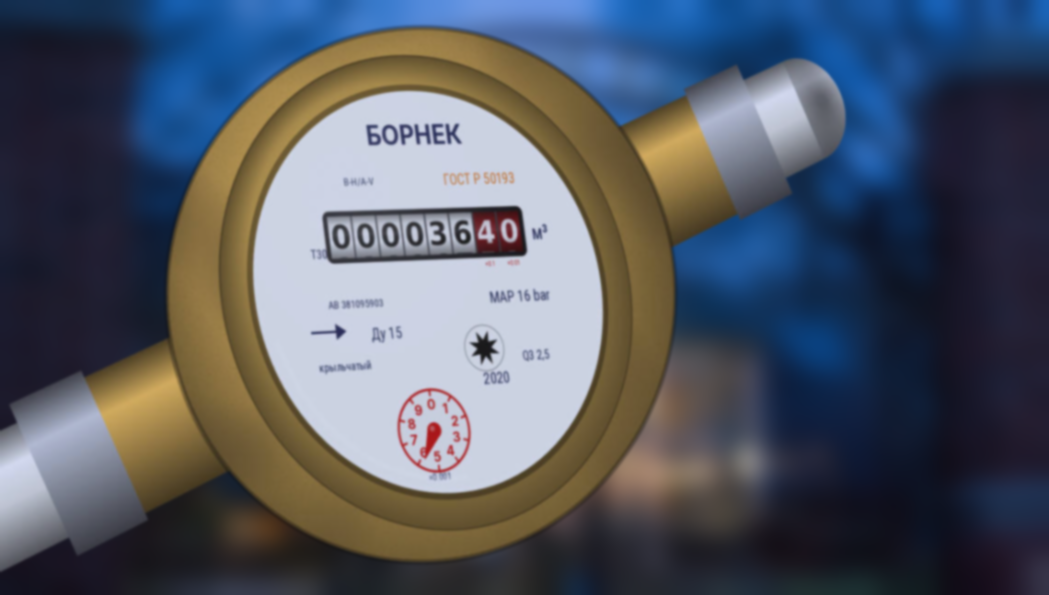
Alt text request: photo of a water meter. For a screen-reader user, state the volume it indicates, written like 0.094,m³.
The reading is 36.405,m³
